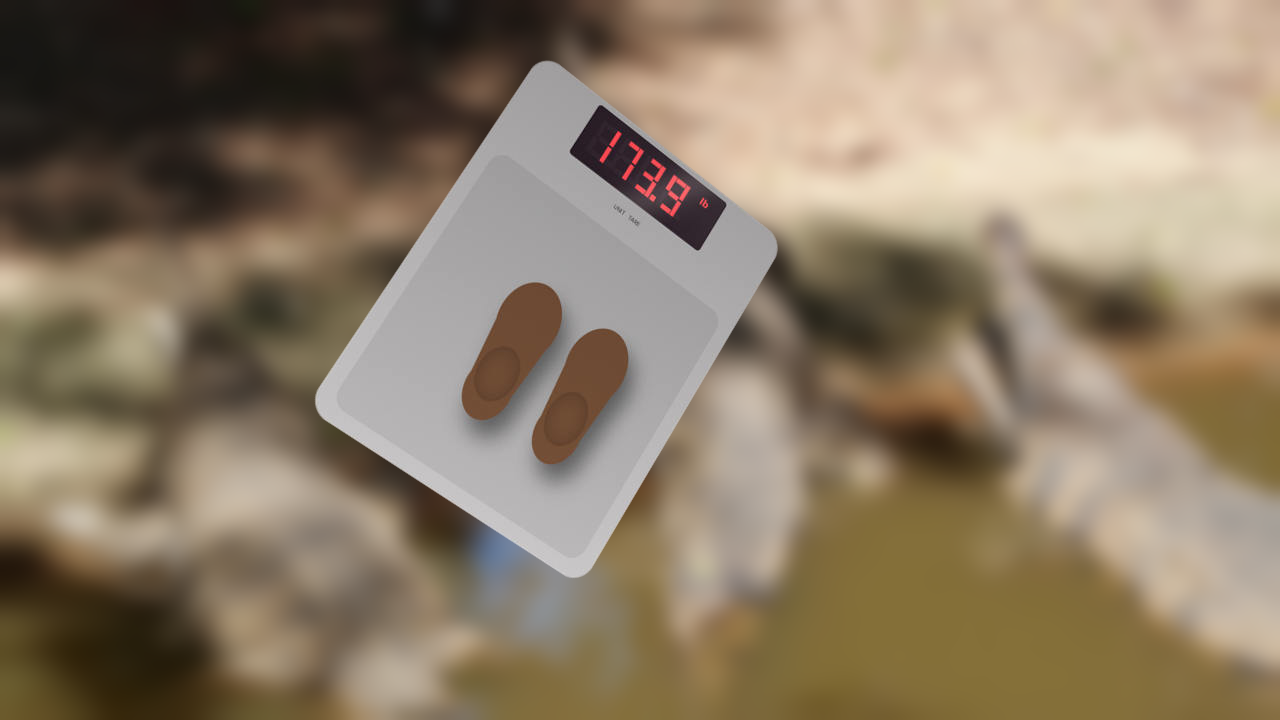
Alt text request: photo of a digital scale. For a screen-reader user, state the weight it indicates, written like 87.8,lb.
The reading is 173.9,lb
